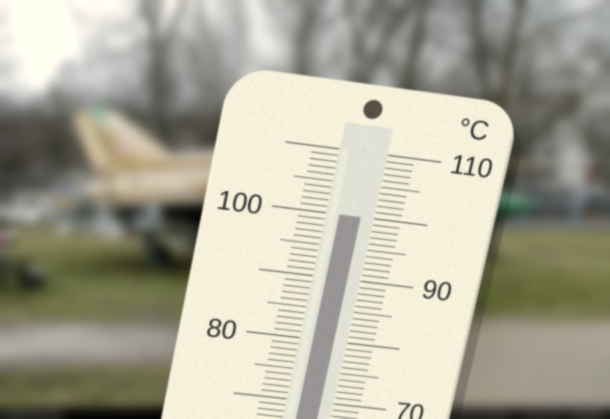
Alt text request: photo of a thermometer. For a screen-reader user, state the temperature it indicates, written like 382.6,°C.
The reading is 100,°C
